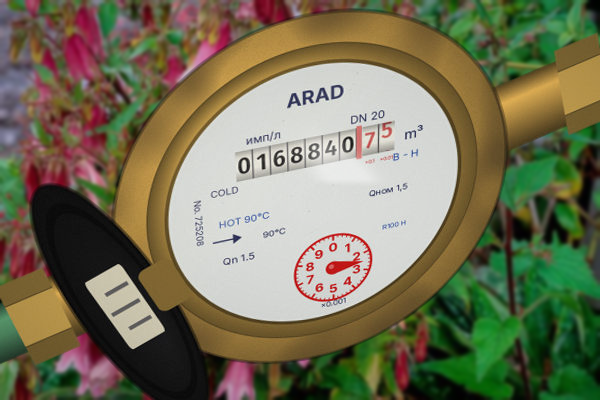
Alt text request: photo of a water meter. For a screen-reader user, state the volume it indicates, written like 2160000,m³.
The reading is 168840.752,m³
